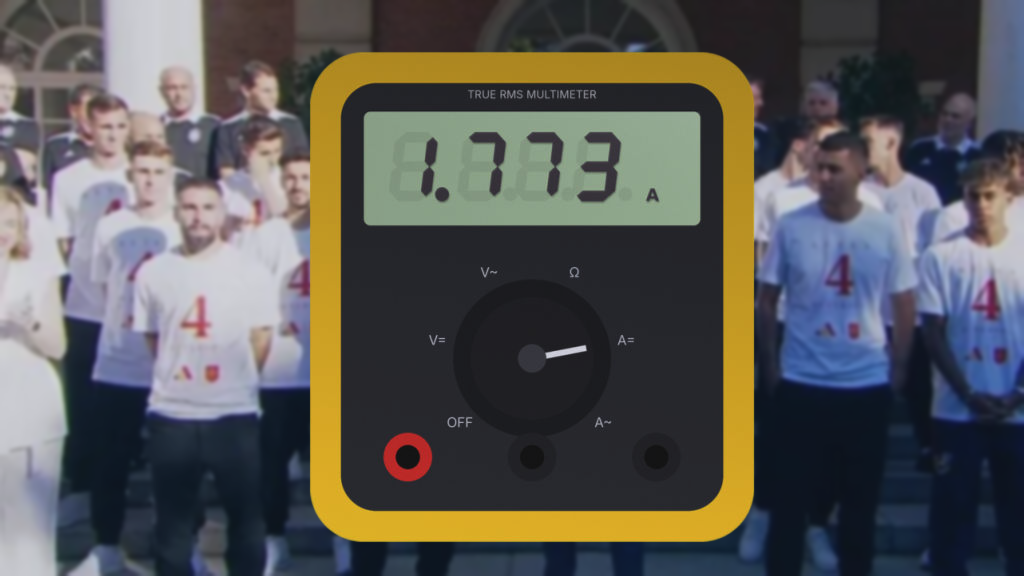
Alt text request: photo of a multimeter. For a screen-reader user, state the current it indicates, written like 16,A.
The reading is 1.773,A
